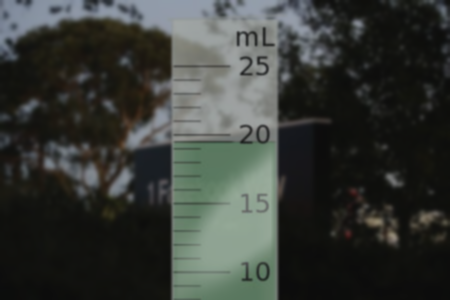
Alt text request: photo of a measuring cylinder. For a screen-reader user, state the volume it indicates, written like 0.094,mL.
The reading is 19.5,mL
